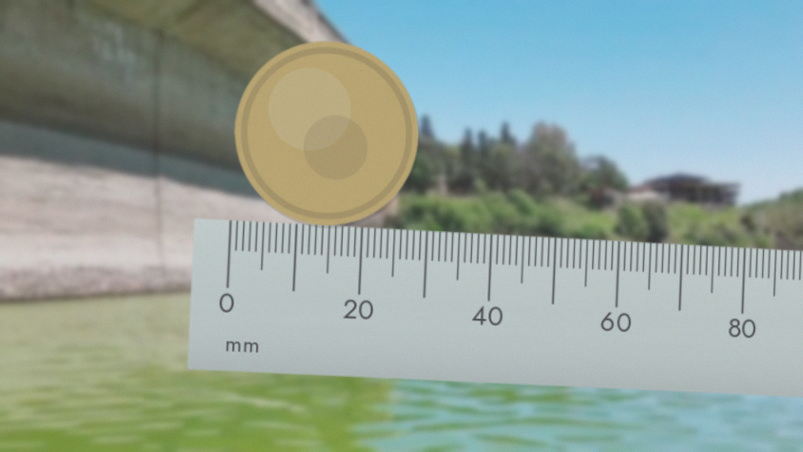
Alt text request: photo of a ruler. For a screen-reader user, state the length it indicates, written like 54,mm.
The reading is 28,mm
